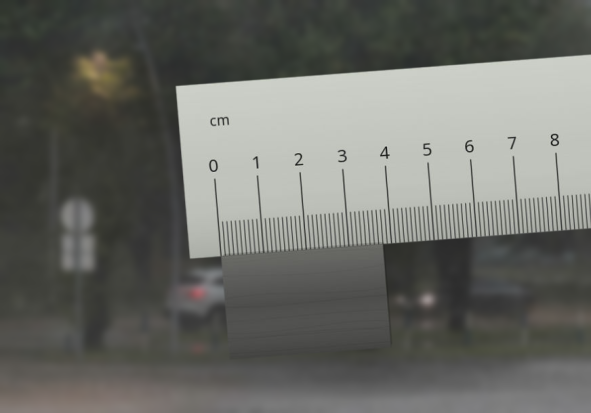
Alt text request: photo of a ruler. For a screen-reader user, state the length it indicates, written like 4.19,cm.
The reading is 3.8,cm
